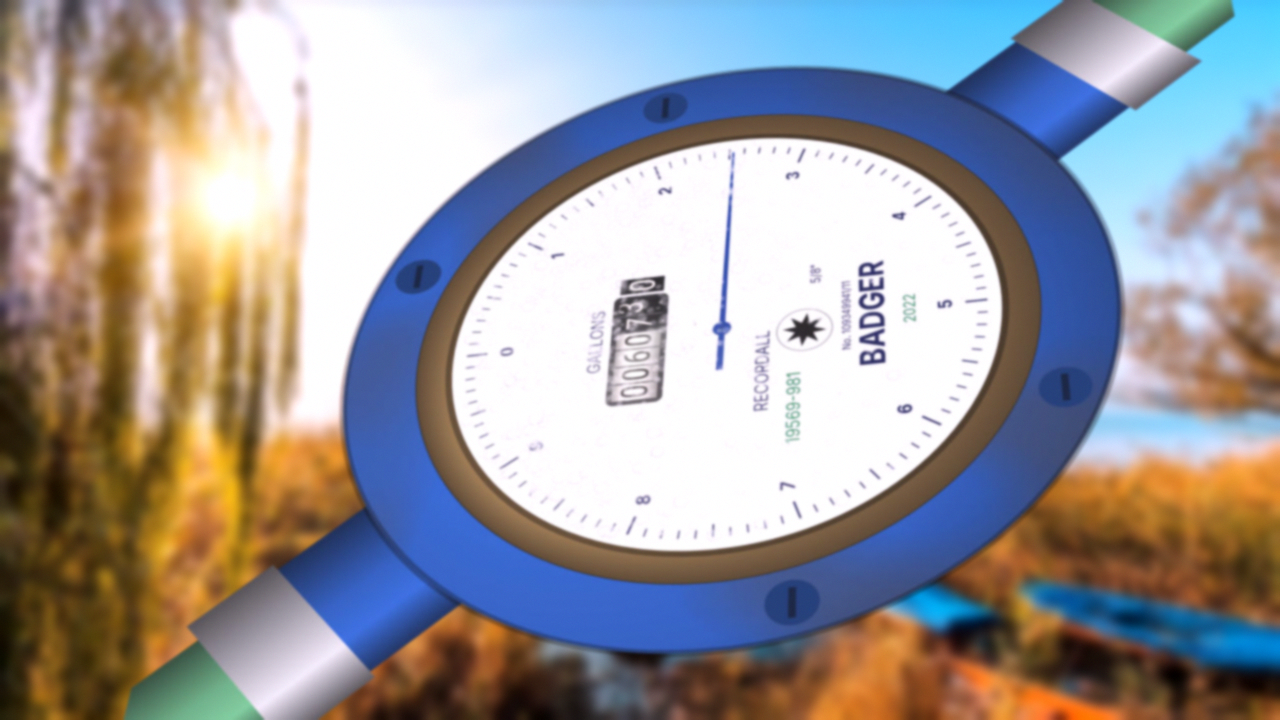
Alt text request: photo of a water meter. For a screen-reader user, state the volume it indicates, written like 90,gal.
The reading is 60732.5,gal
